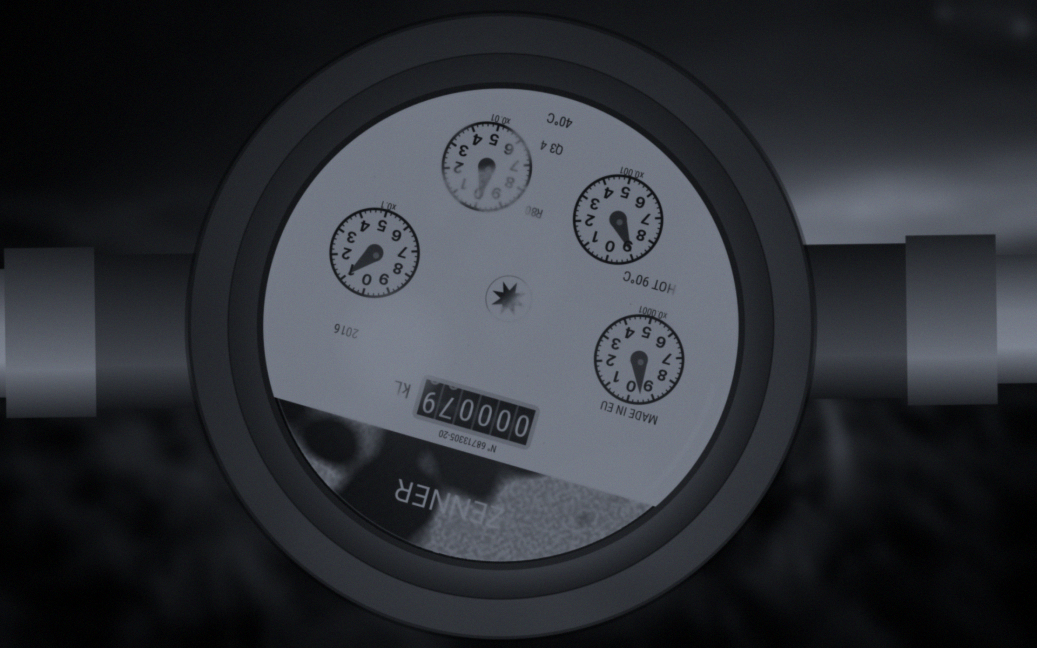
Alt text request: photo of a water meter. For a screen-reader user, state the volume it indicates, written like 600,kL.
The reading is 79.0989,kL
